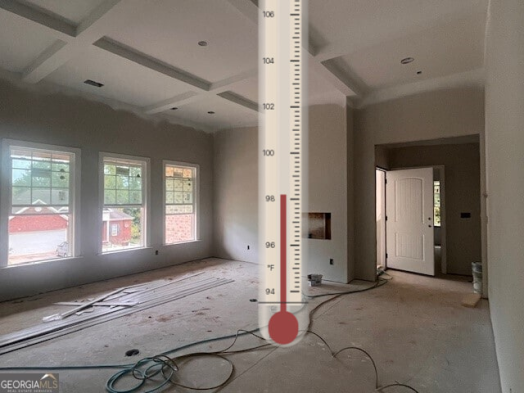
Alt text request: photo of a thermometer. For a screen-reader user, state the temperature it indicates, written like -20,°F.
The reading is 98.2,°F
